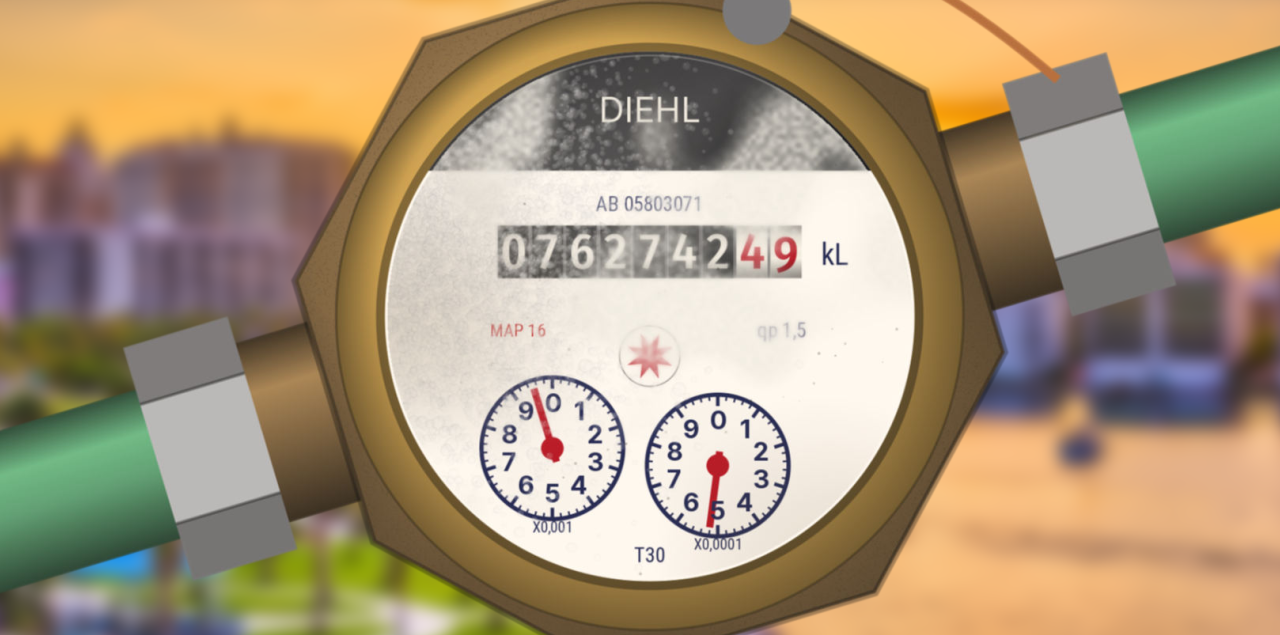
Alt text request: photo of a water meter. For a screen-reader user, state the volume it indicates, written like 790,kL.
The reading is 762742.4895,kL
